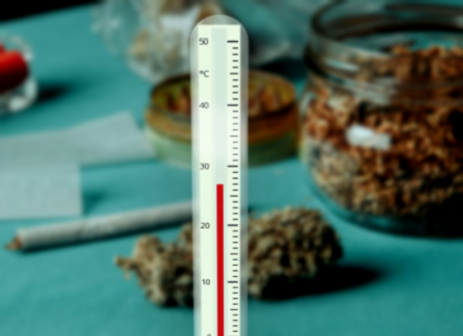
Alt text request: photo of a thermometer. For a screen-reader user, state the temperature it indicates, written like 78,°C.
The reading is 27,°C
